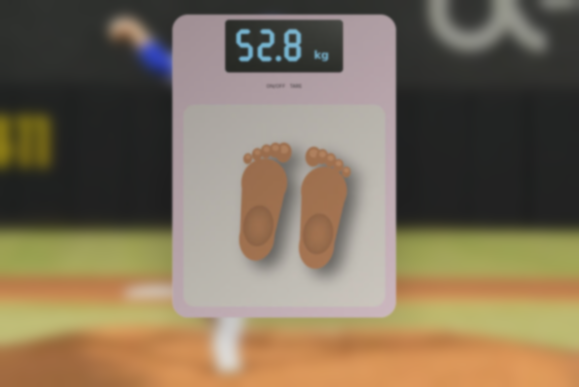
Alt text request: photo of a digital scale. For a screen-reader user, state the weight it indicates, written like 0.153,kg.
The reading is 52.8,kg
